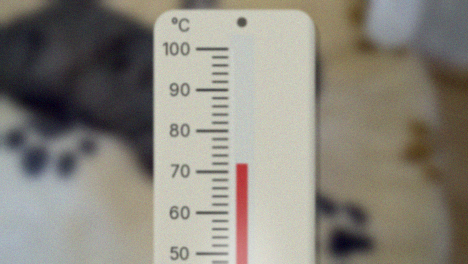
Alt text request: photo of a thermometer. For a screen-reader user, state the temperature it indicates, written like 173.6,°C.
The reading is 72,°C
